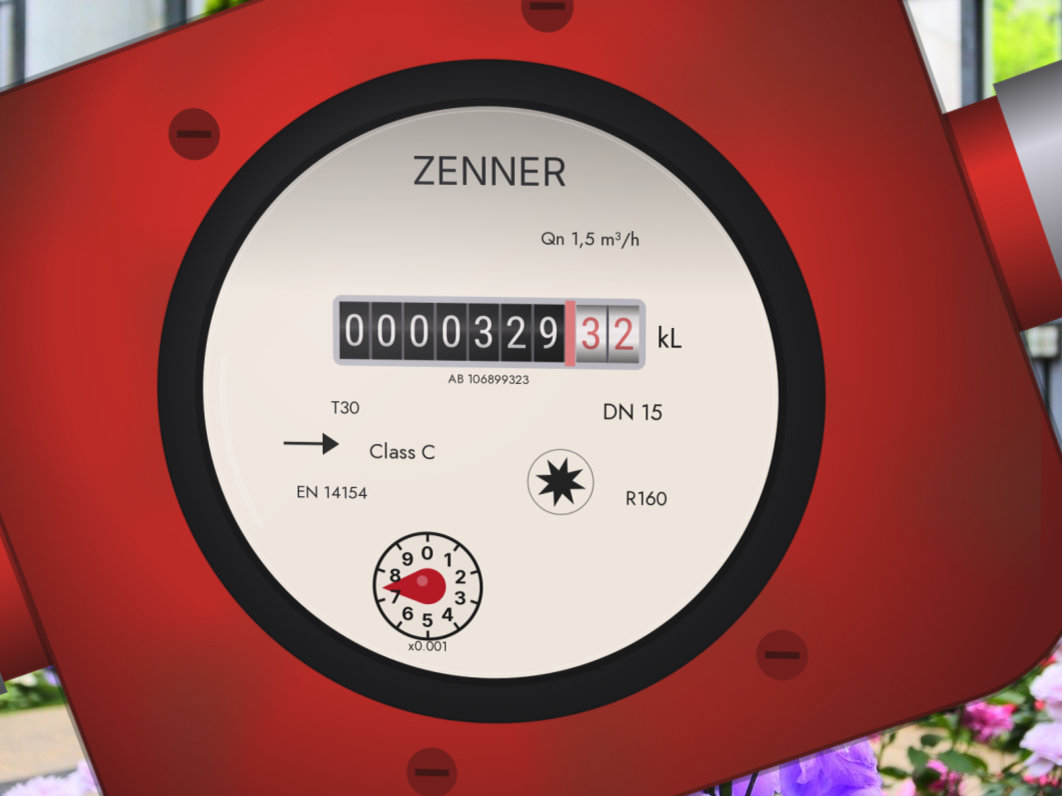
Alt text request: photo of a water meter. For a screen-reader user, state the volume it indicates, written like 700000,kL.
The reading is 329.327,kL
